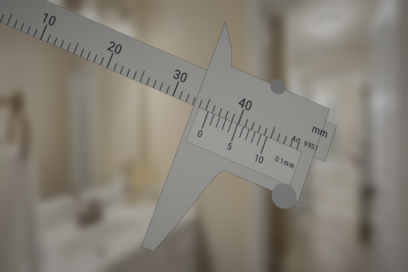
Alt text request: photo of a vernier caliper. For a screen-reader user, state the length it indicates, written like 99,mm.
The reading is 35.4,mm
